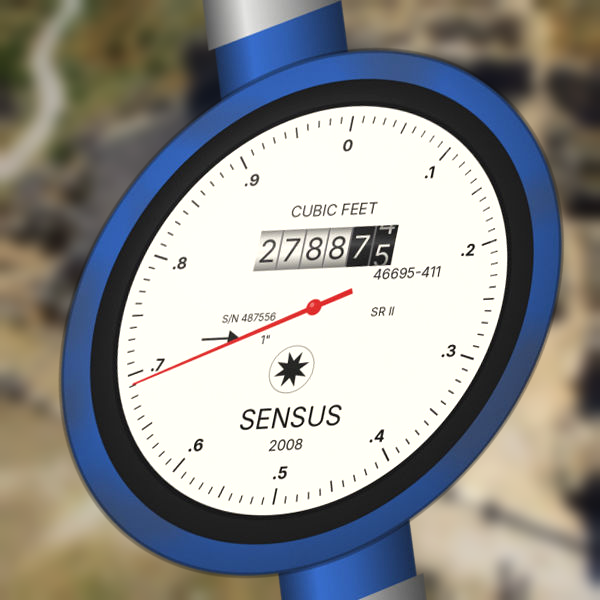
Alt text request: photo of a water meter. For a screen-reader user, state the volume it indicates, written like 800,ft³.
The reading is 278874.69,ft³
